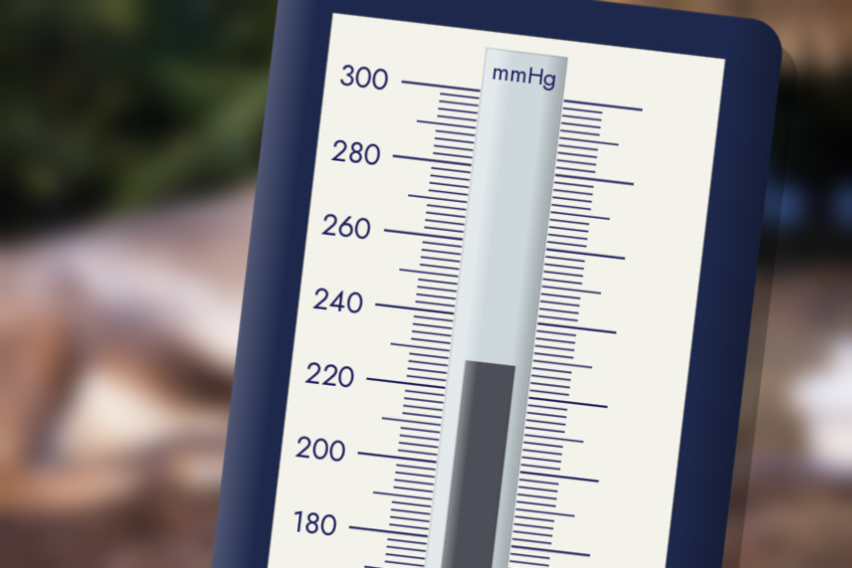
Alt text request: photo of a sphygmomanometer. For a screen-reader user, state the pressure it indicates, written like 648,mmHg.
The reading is 228,mmHg
